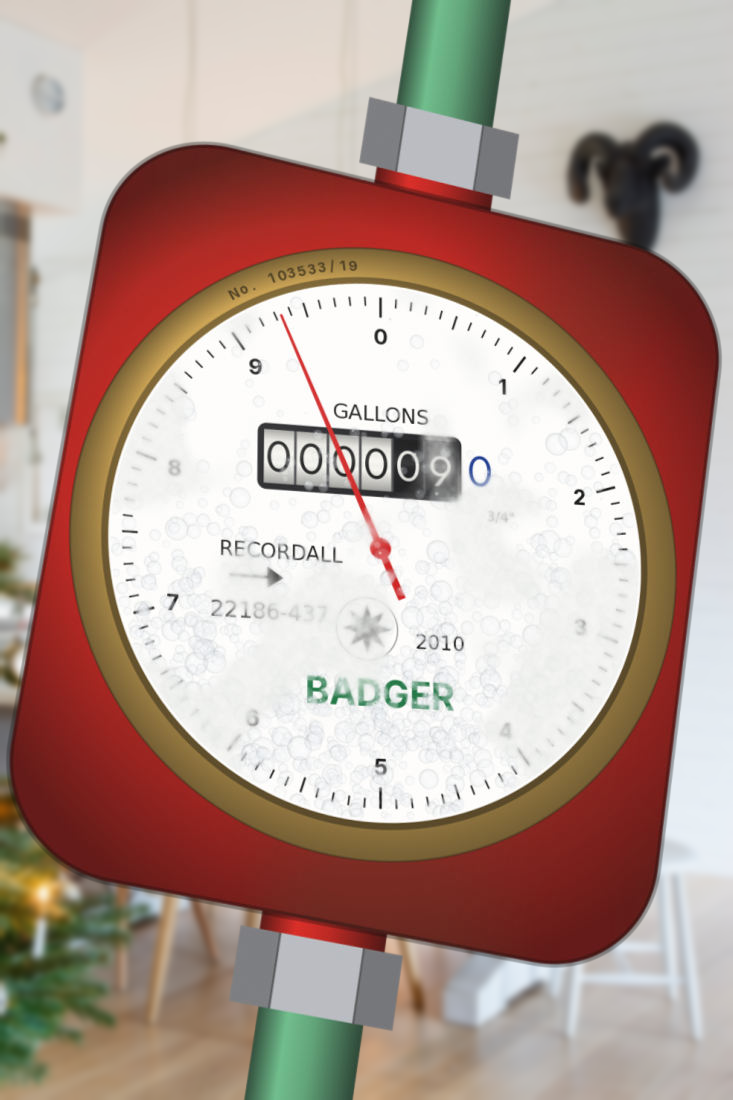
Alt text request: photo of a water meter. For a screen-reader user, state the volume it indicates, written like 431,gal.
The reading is 89.3,gal
